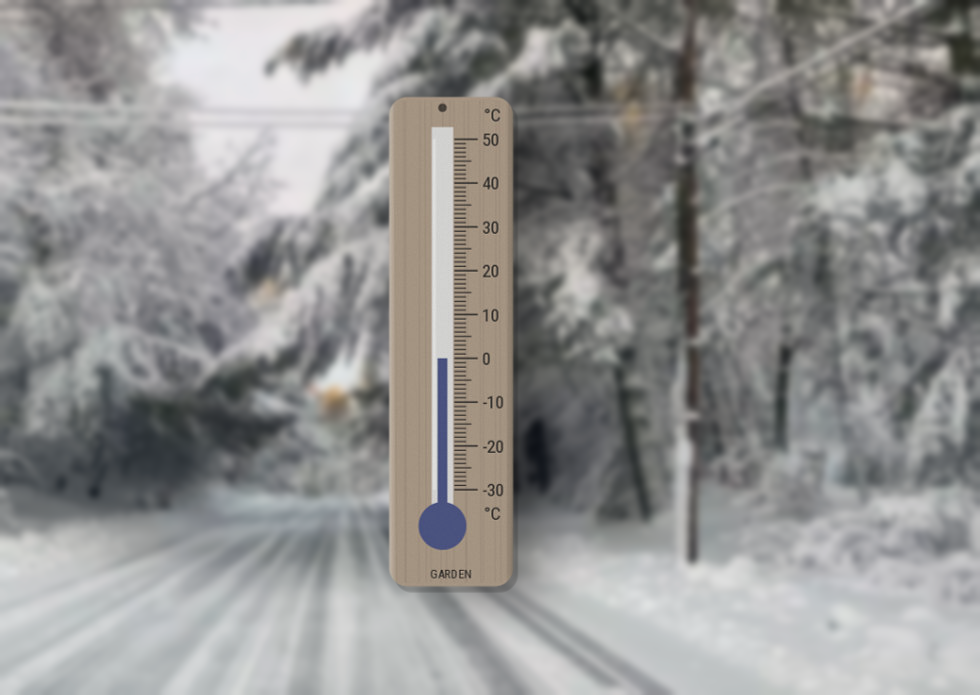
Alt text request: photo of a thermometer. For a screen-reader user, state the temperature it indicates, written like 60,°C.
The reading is 0,°C
